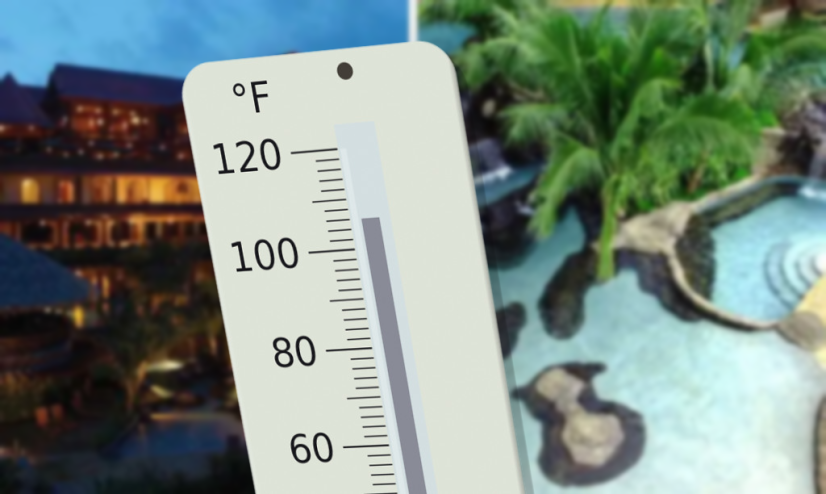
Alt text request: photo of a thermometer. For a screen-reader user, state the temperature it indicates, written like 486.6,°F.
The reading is 106,°F
